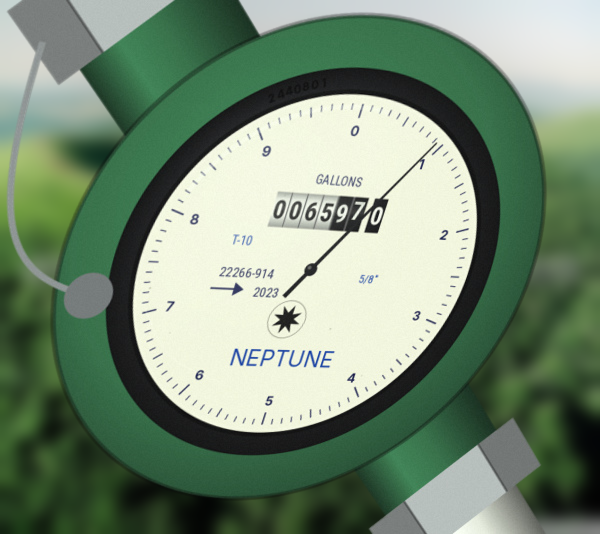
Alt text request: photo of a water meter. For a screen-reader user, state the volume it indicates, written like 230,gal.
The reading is 65970.9,gal
